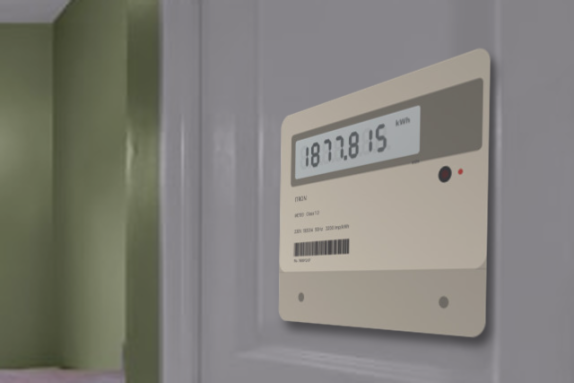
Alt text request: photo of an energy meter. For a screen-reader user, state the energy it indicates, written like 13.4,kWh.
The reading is 1877.815,kWh
